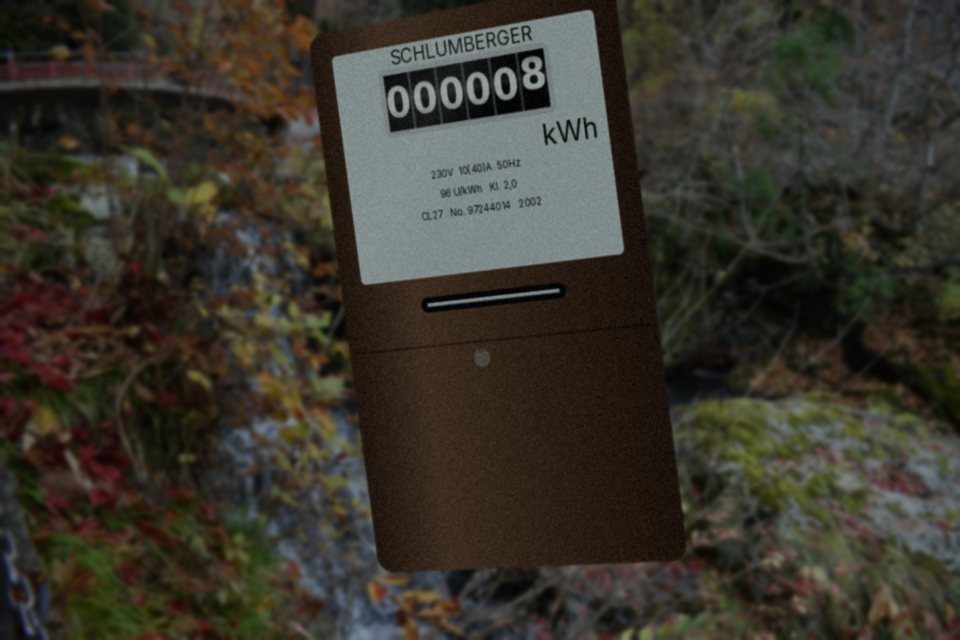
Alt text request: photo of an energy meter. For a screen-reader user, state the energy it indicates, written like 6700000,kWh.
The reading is 8,kWh
